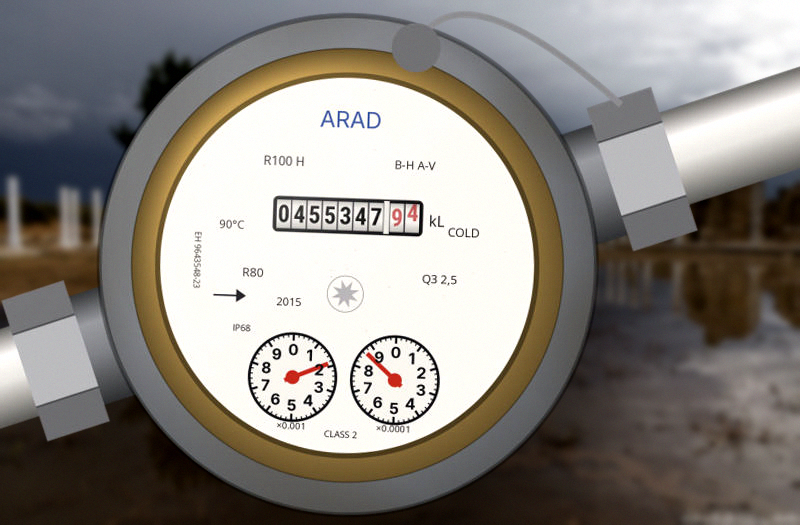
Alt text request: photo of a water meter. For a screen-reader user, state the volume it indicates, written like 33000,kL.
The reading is 455347.9418,kL
